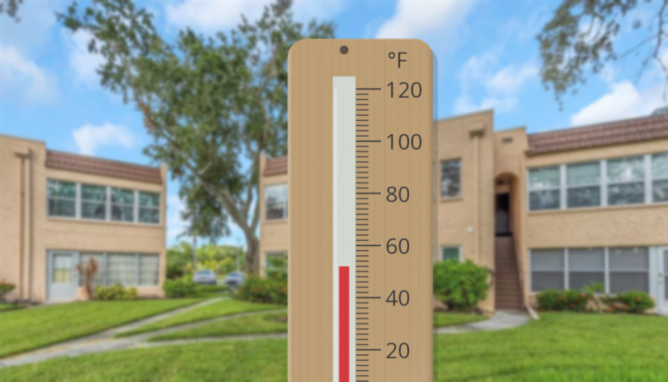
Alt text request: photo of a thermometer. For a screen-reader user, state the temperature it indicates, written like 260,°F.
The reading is 52,°F
